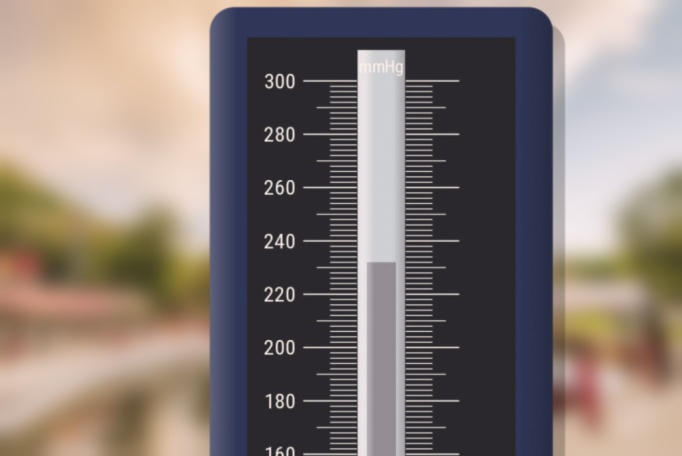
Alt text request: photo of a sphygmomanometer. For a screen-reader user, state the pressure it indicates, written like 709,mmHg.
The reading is 232,mmHg
